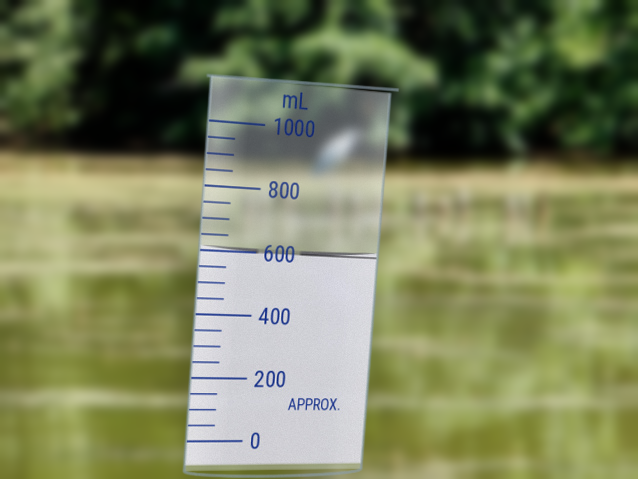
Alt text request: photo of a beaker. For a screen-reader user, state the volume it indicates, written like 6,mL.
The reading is 600,mL
